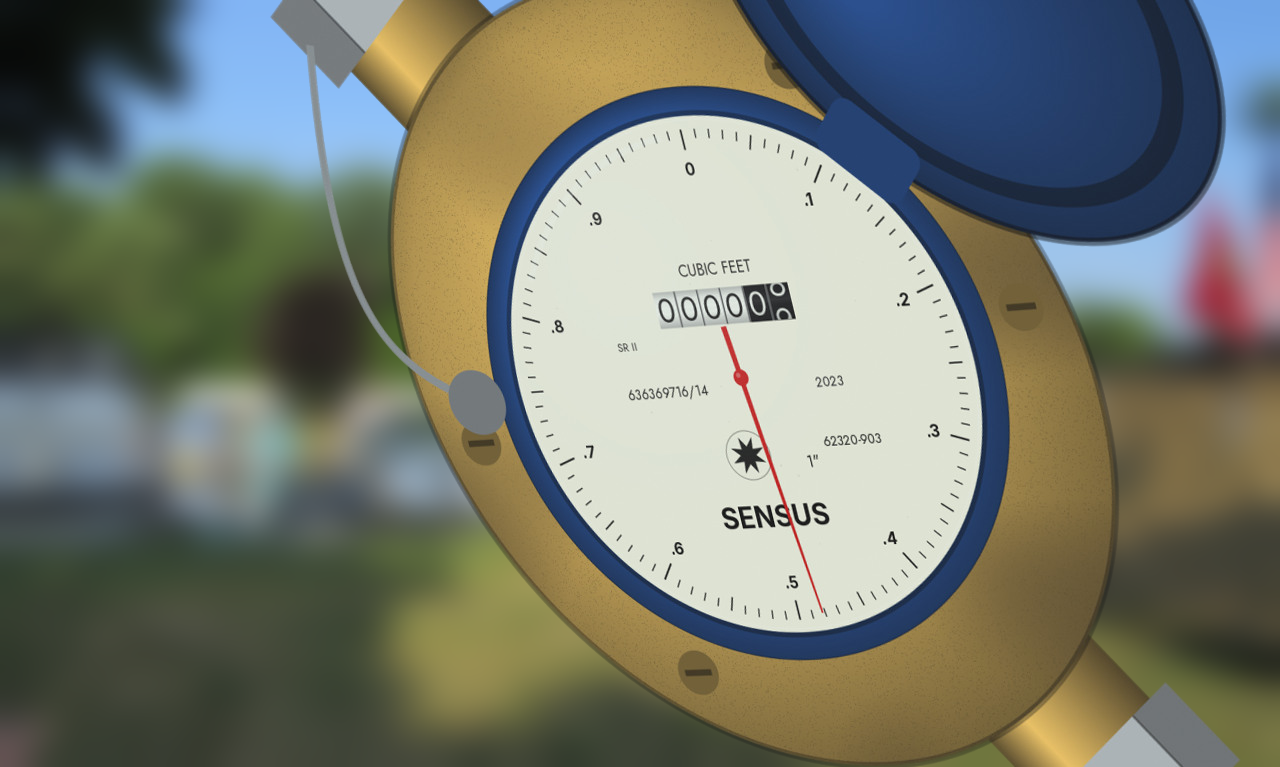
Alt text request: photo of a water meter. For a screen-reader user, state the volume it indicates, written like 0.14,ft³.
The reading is 8.48,ft³
